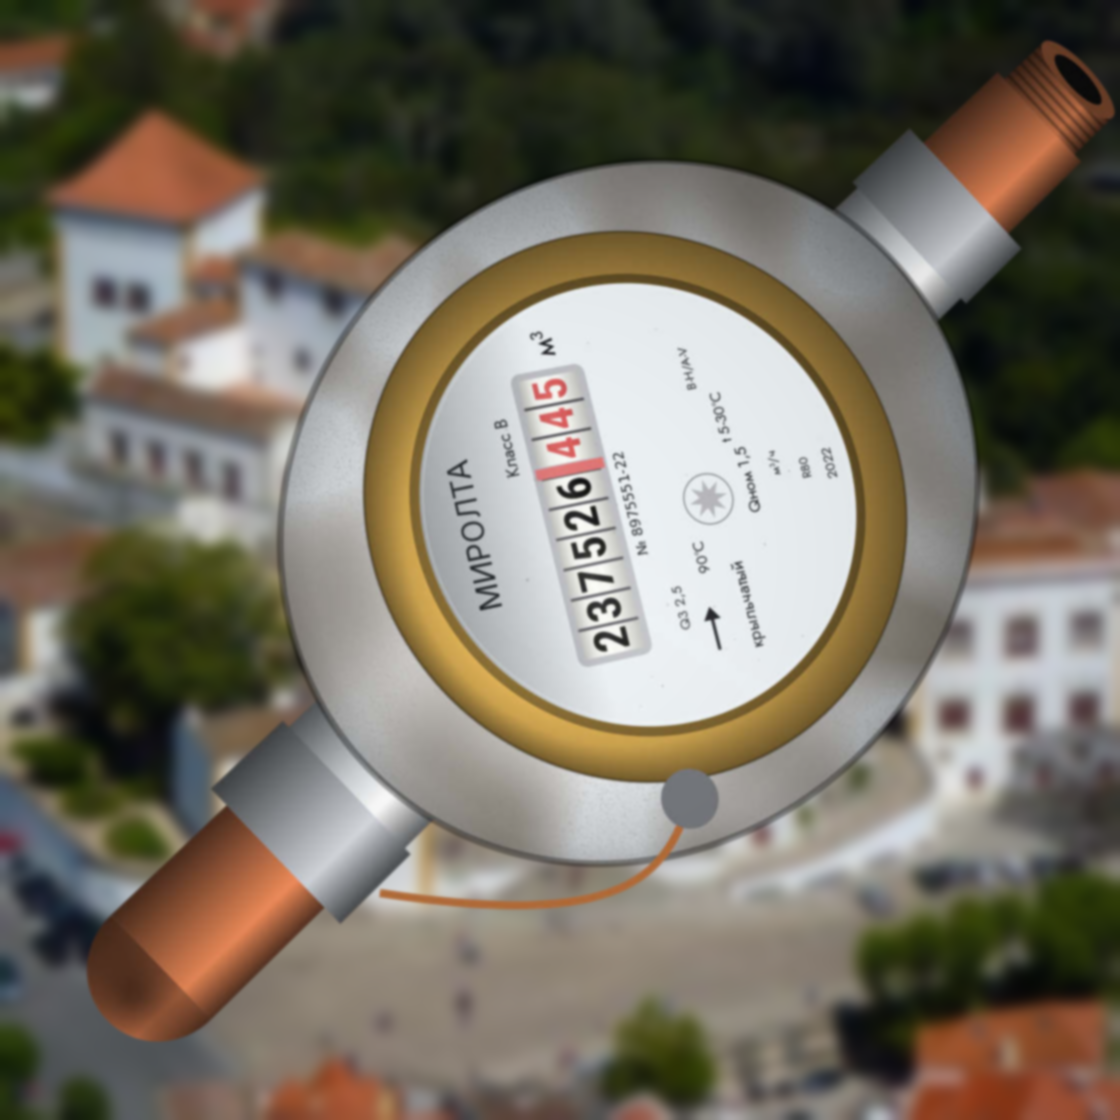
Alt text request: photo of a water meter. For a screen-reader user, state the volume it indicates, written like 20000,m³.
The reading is 237526.445,m³
